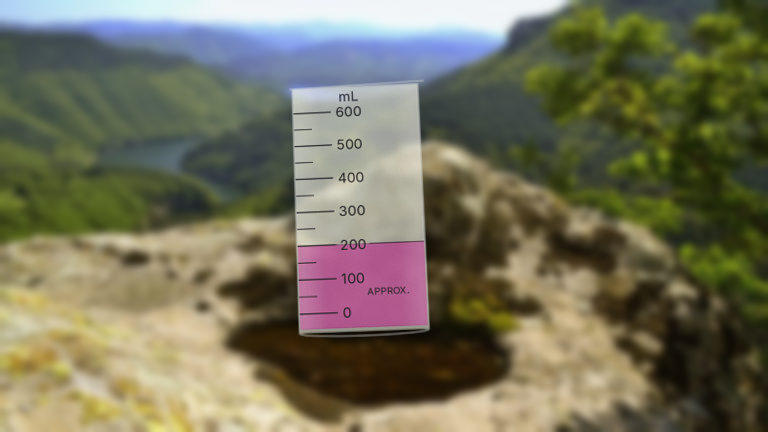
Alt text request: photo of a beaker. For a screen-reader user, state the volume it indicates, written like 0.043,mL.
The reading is 200,mL
